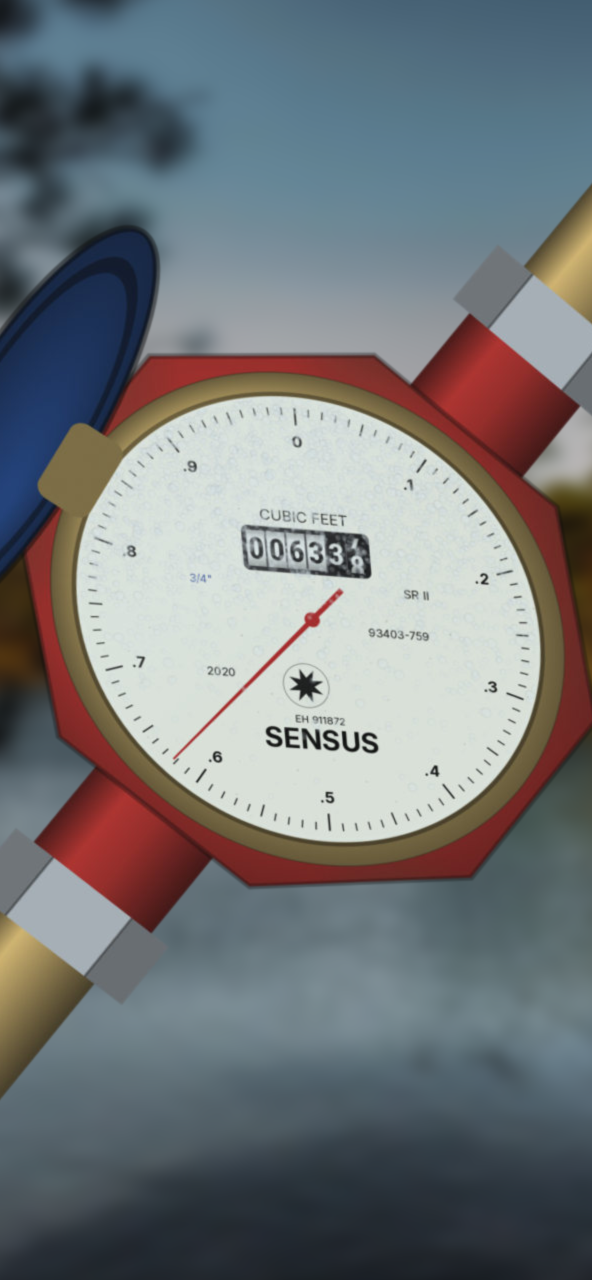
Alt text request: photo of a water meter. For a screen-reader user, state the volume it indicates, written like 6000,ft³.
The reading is 6337.62,ft³
